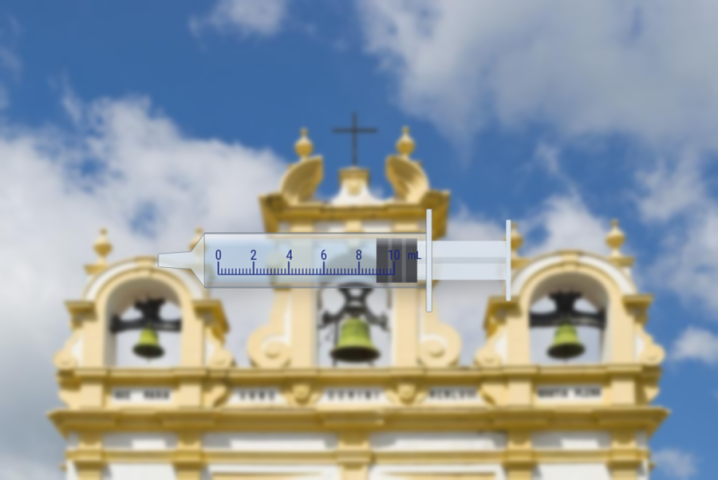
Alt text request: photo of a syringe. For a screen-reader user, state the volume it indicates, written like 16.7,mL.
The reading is 9,mL
